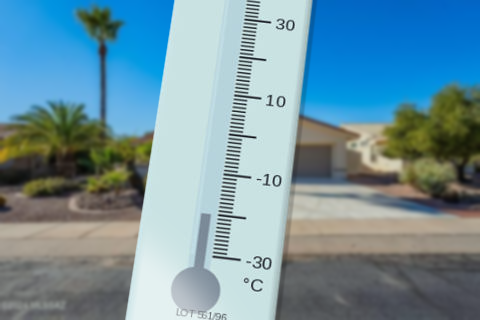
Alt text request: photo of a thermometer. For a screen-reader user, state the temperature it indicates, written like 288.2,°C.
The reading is -20,°C
